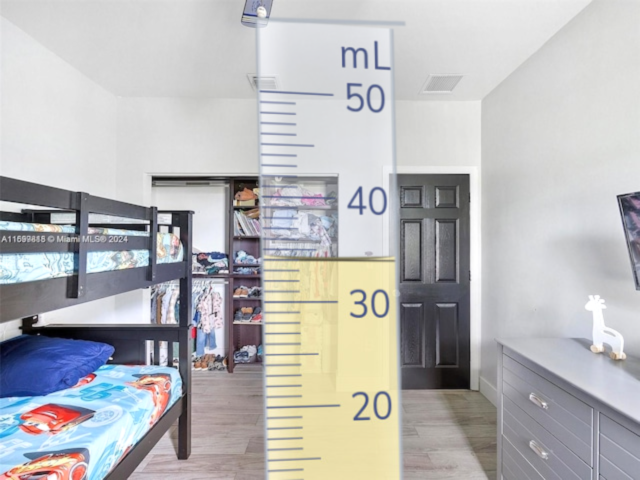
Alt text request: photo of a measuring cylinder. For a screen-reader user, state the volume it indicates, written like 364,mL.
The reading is 34,mL
